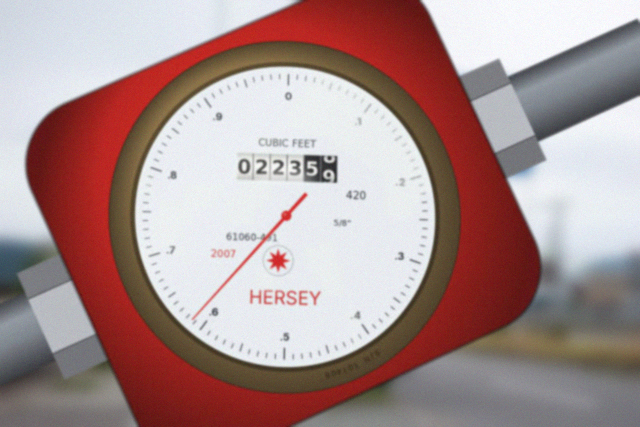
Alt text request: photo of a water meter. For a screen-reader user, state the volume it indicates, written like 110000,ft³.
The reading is 22358.61,ft³
